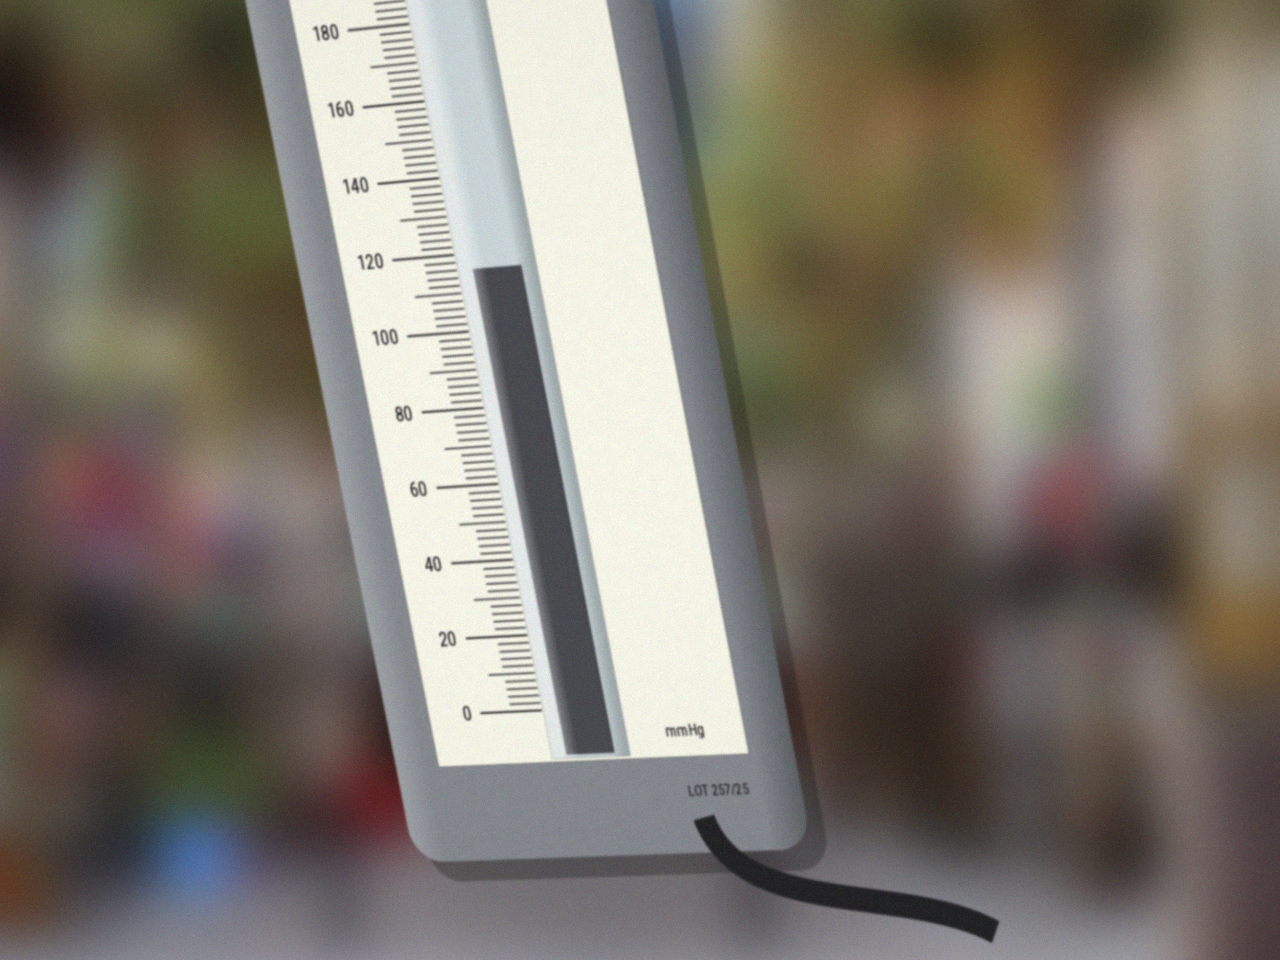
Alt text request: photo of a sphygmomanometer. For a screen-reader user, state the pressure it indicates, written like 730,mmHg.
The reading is 116,mmHg
